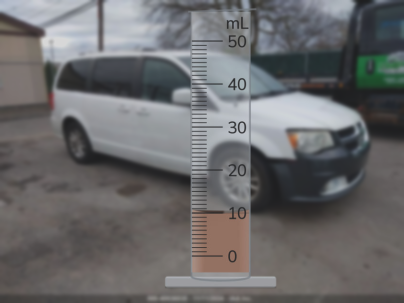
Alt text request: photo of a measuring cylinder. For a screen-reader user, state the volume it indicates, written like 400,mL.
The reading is 10,mL
